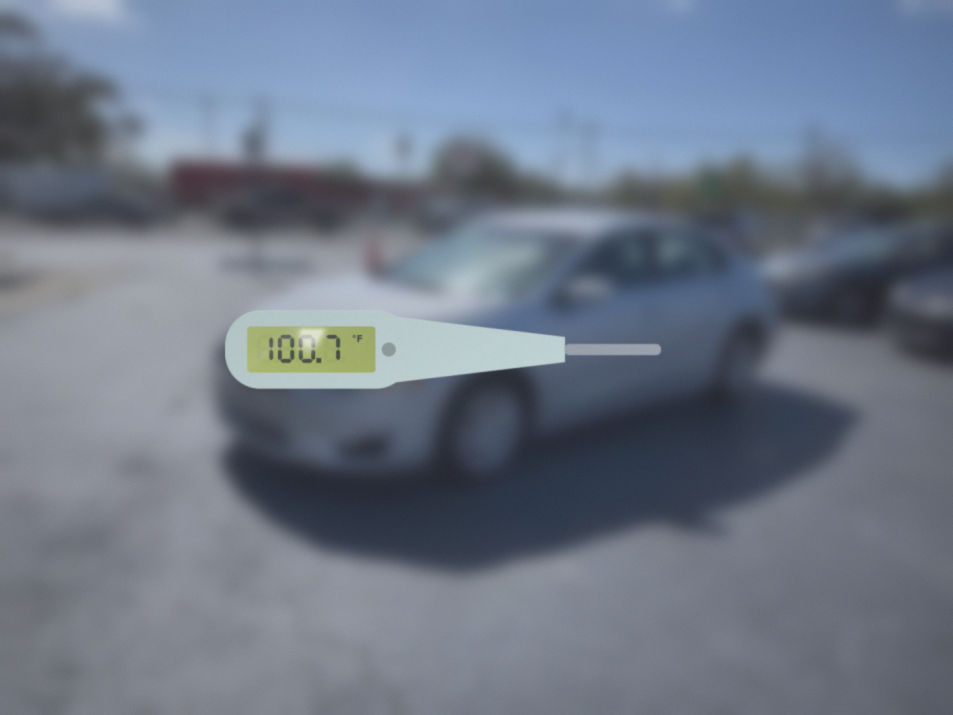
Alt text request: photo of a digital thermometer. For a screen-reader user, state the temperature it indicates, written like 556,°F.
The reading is 100.7,°F
